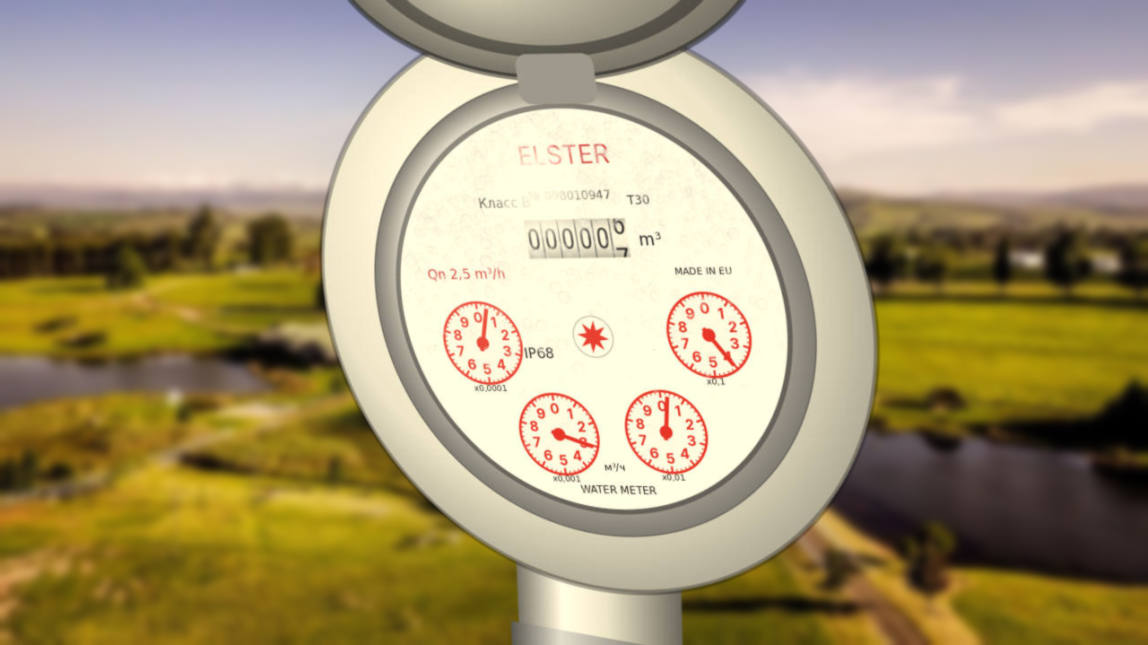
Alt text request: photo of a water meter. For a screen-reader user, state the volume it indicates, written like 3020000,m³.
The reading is 6.4030,m³
